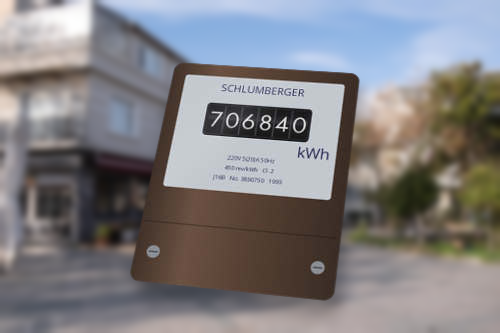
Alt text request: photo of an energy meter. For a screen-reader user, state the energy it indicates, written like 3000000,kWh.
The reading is 706840,kWh
